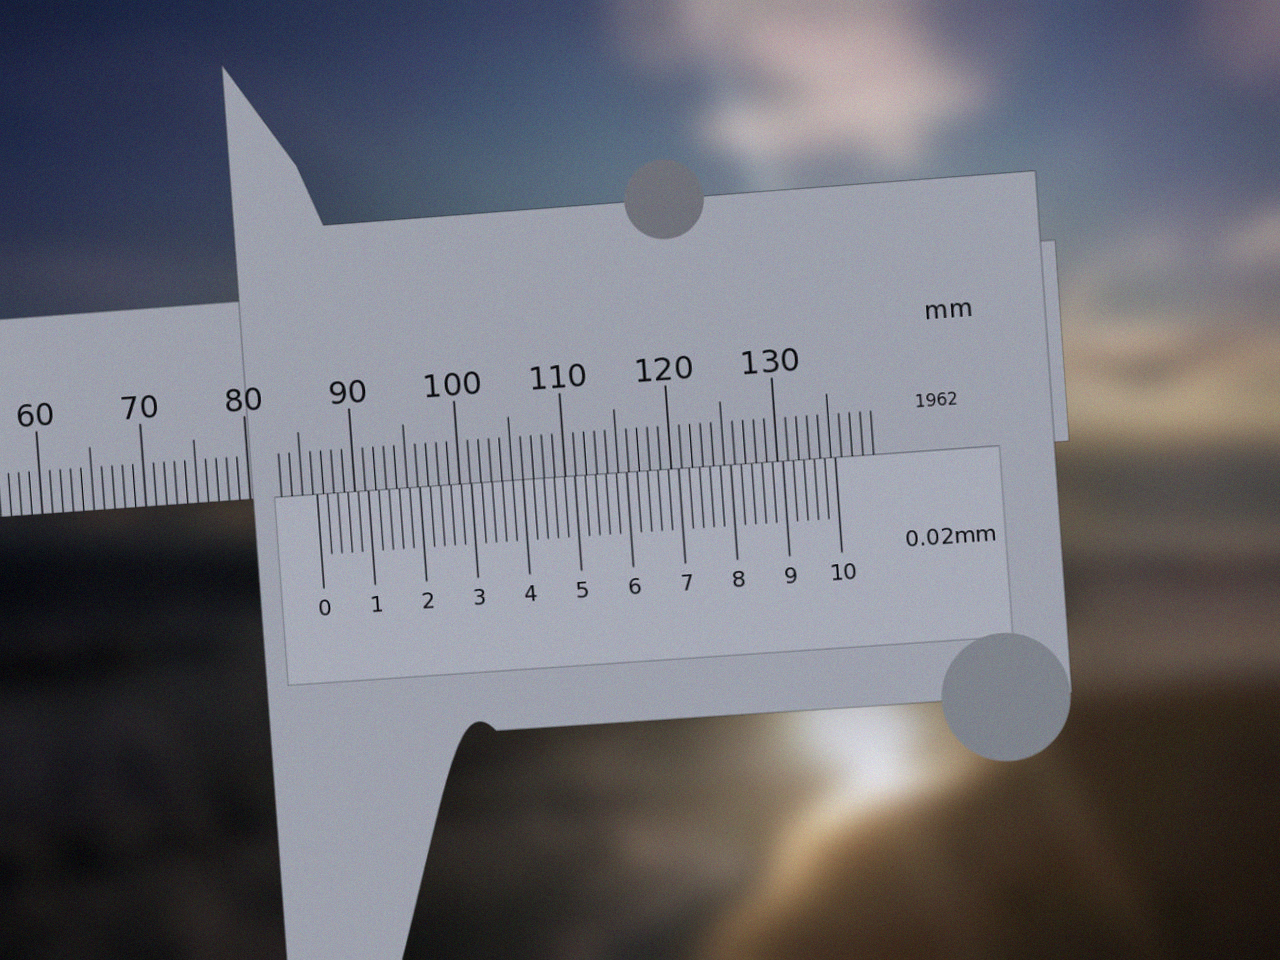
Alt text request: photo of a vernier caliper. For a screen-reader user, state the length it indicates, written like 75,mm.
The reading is 86.4,mm
